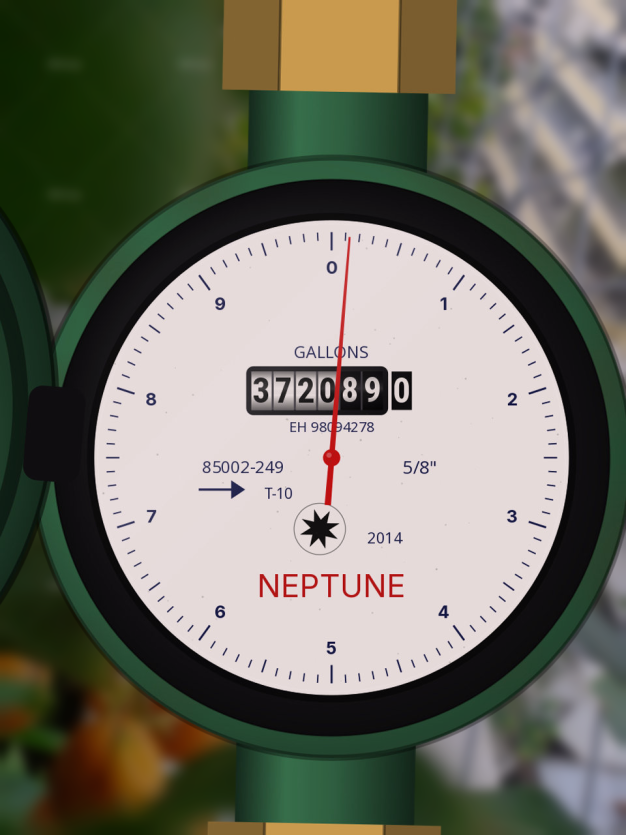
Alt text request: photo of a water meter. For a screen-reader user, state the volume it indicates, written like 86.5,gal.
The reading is 3720890.1,gal
